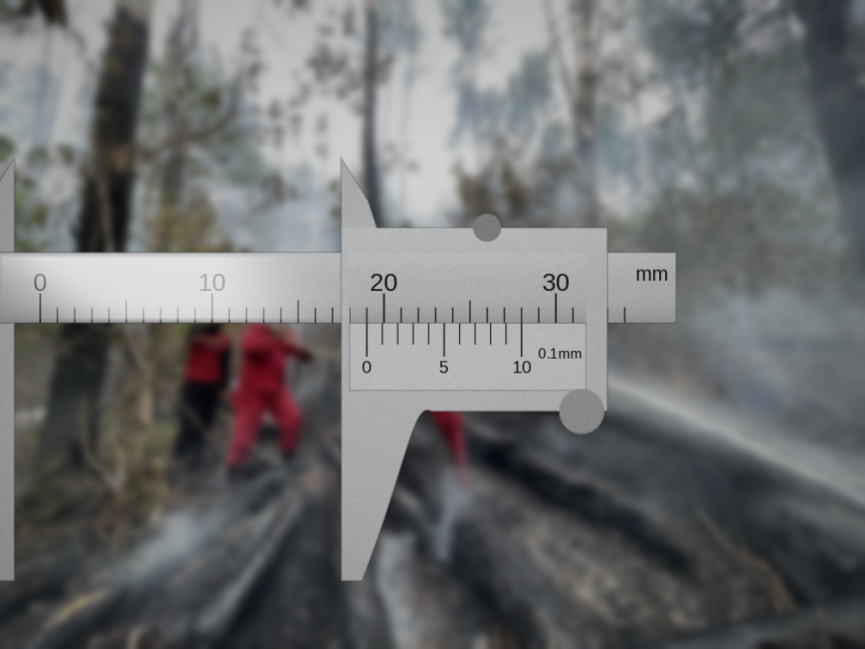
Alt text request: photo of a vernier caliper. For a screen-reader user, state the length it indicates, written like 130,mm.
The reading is 19.0,mm
